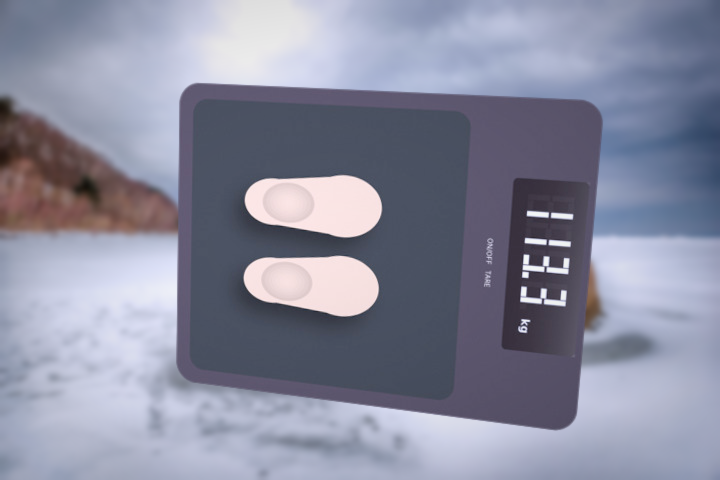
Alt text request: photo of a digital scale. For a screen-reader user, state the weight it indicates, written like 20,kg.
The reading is 113.3,kg
